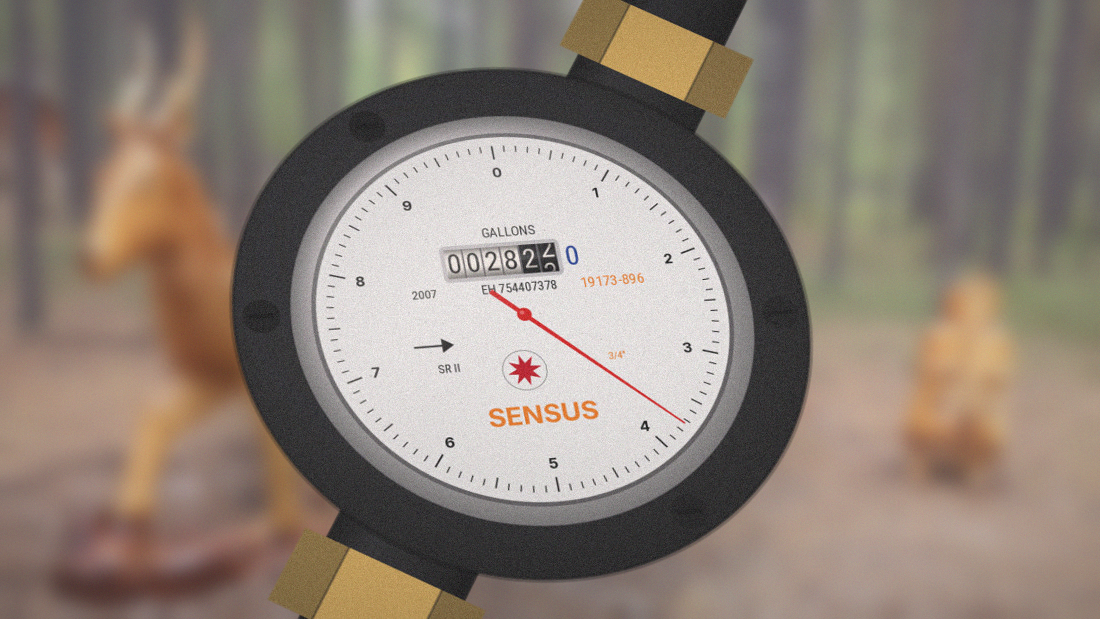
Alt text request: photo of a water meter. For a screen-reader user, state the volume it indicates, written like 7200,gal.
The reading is 28223.7,gal
